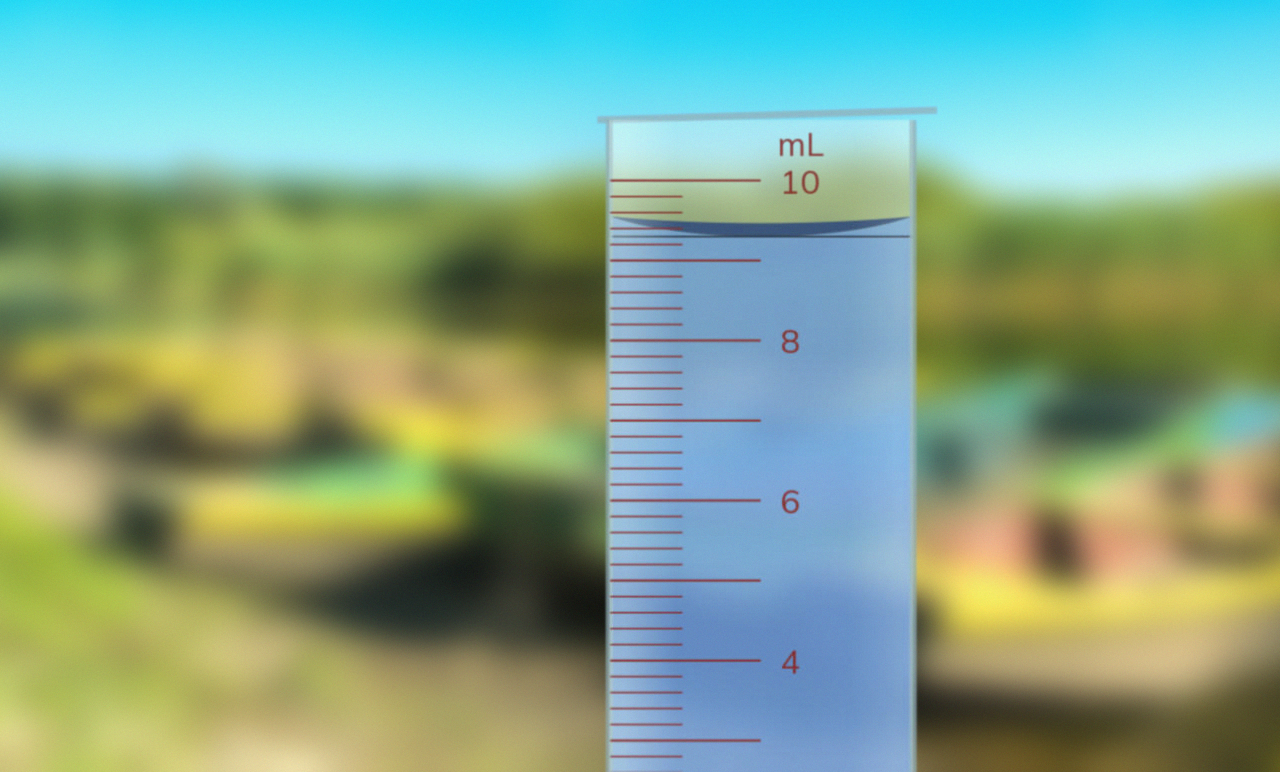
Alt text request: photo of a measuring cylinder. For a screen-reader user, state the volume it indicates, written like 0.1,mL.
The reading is 9.3,mL
